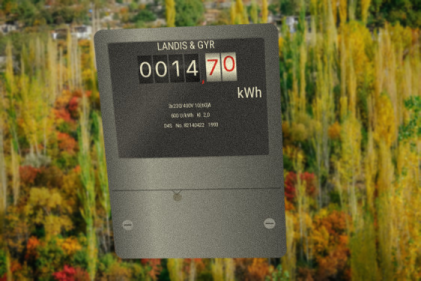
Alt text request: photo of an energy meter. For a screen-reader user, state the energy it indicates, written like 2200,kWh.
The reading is 14.70,kWh
